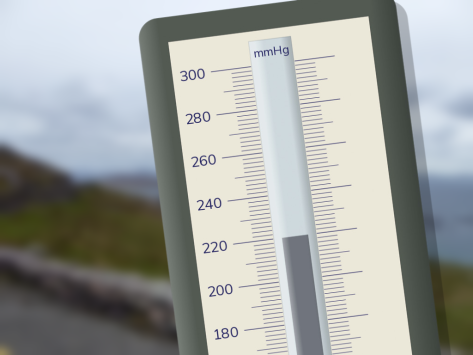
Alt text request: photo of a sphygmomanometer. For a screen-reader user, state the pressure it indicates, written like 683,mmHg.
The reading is 220,mmHg
